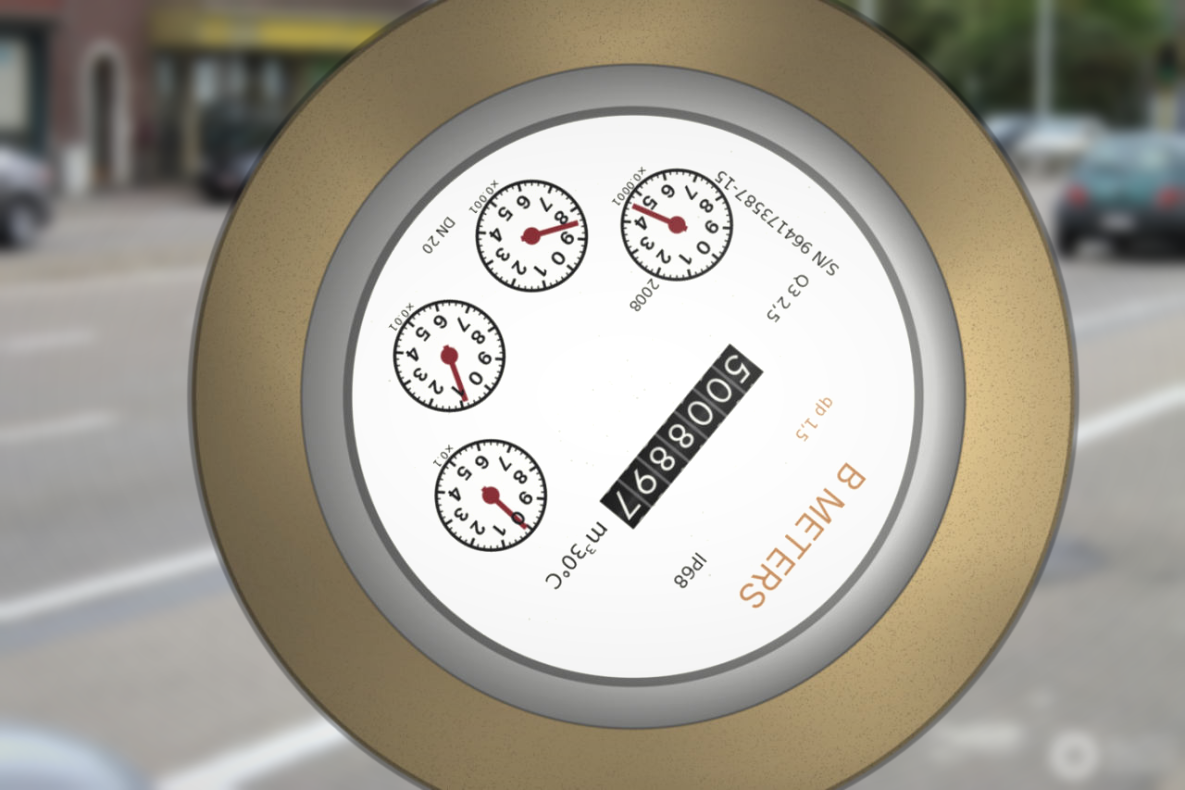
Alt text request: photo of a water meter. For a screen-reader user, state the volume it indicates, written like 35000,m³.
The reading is 5008897.0084,m³
